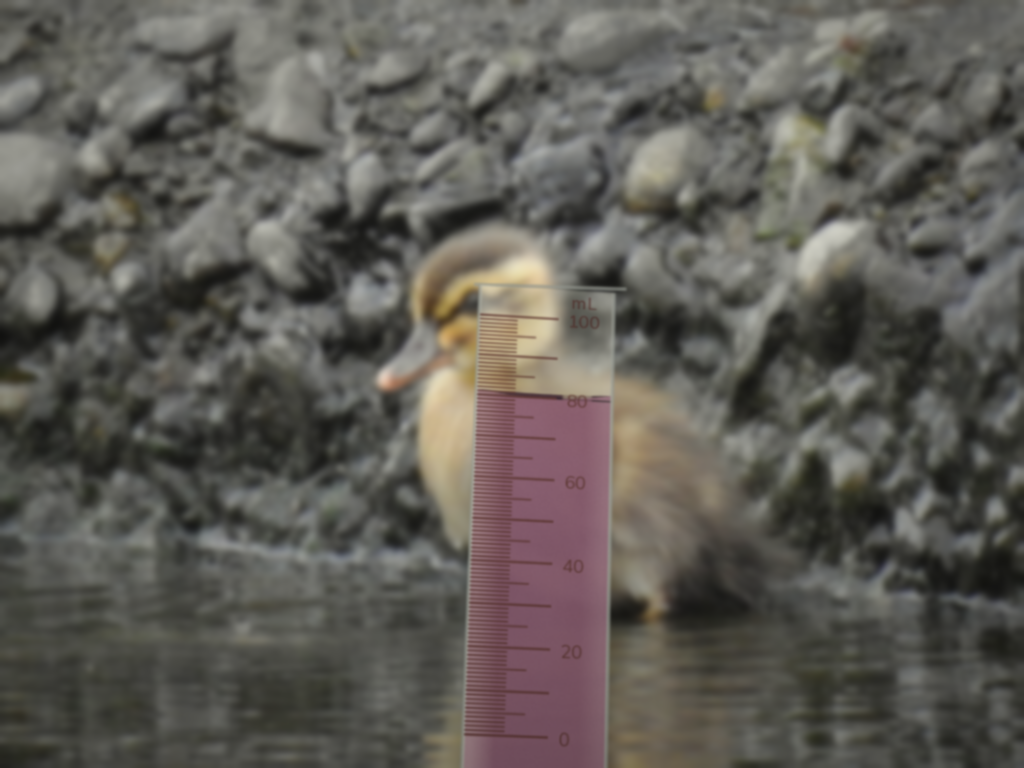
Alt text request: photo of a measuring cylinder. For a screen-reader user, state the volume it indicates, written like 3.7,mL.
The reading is 80,mL
